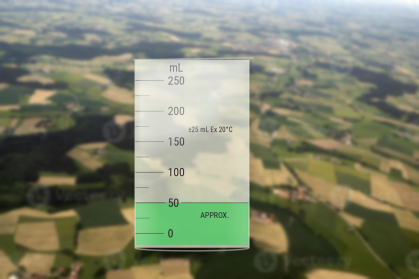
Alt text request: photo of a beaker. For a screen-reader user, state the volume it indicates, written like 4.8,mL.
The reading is 50,mL
